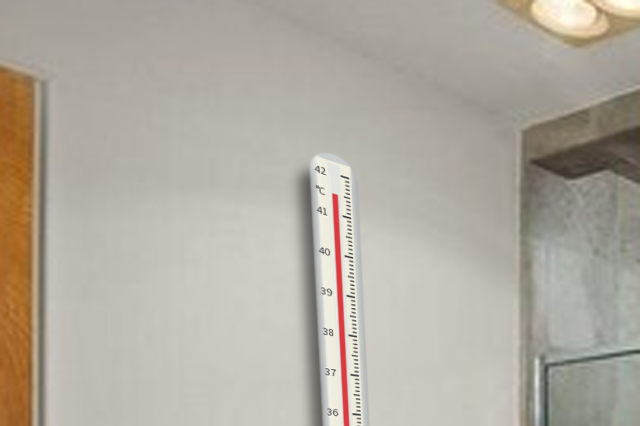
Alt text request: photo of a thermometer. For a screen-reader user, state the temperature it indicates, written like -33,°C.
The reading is 41.5,°C
